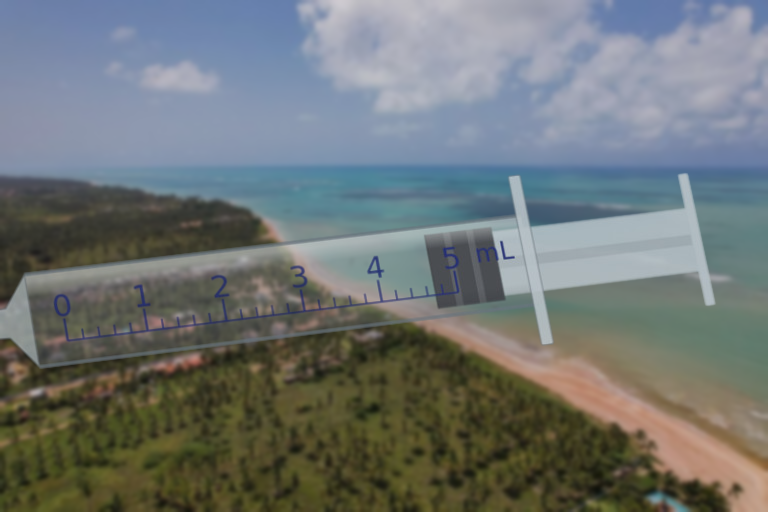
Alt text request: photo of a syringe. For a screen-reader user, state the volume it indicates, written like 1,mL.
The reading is 4.7,mL
